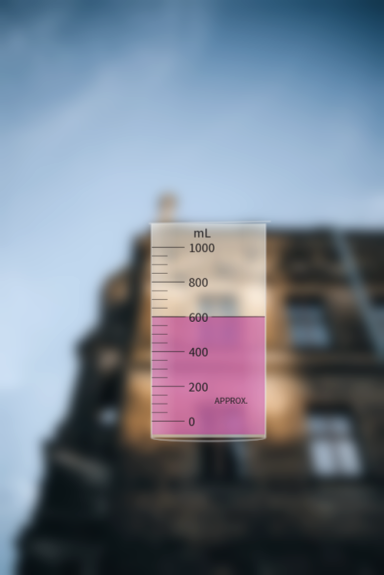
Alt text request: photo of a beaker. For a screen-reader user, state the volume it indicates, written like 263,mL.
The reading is 600,mL
